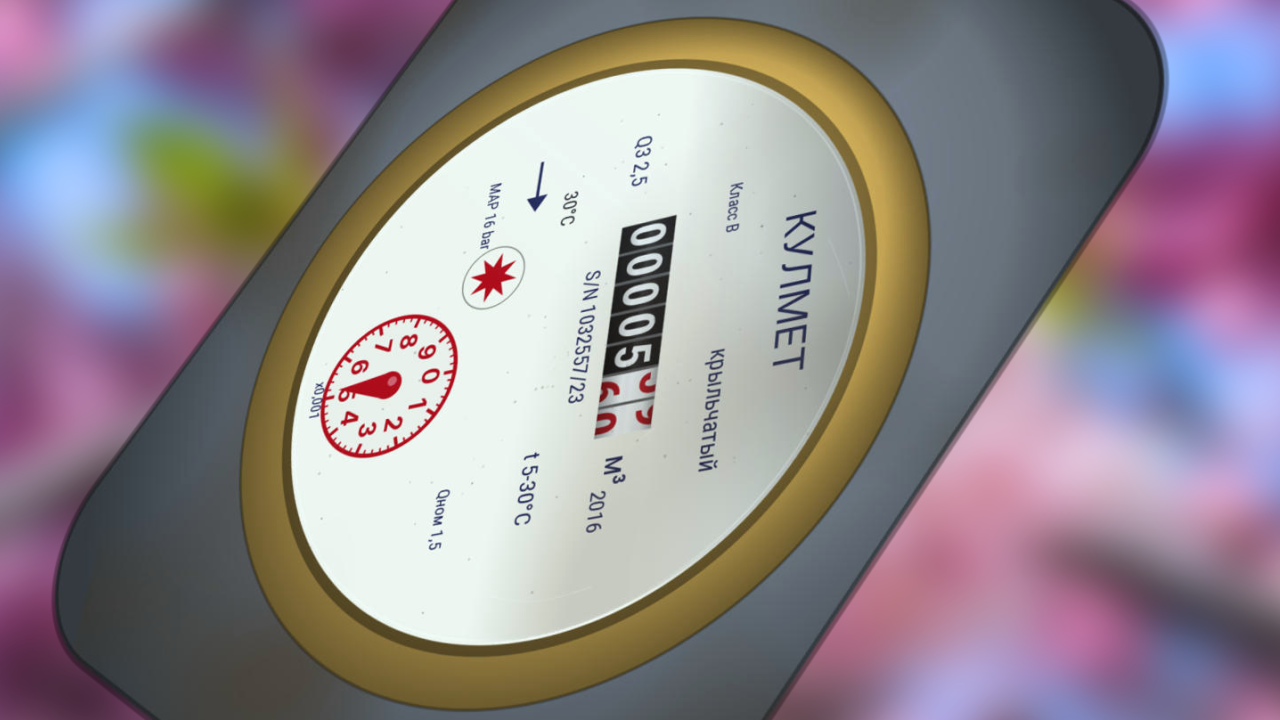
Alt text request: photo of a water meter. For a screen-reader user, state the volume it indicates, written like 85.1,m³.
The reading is 5.595,m³
